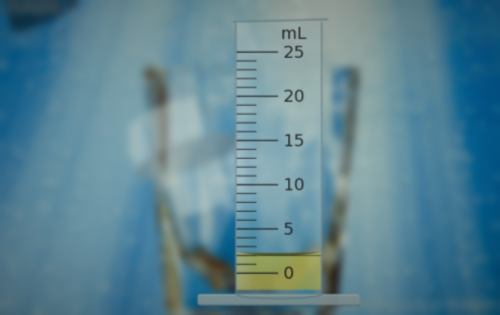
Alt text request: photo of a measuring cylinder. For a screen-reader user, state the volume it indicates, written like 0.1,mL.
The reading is 2,mL
